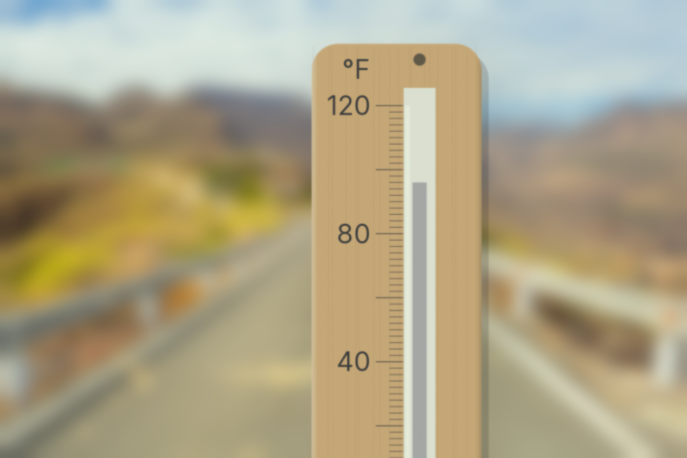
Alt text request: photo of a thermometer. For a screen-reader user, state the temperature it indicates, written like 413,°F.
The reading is 96,°F
